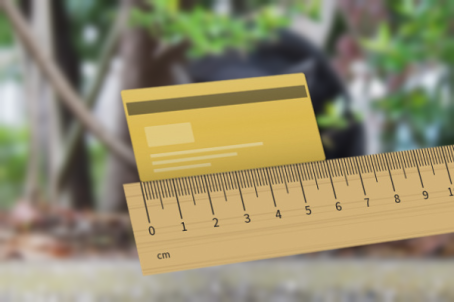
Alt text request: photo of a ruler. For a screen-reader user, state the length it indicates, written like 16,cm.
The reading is 6,cm
